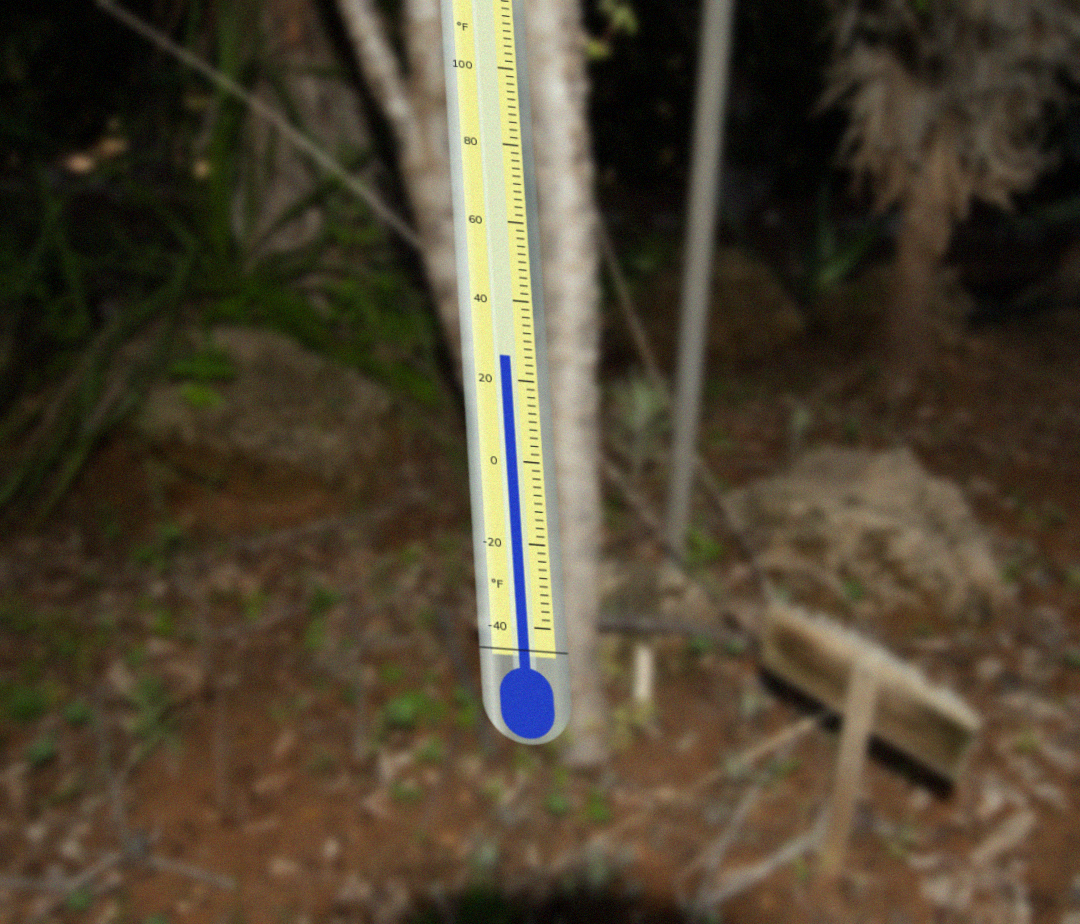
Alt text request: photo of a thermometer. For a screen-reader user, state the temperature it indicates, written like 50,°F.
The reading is 26,°F
